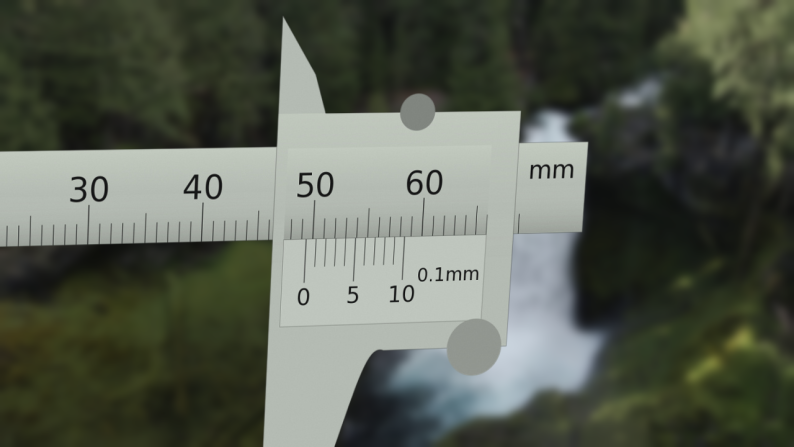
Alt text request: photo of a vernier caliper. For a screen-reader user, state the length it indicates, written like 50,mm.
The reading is 49.4,mm
